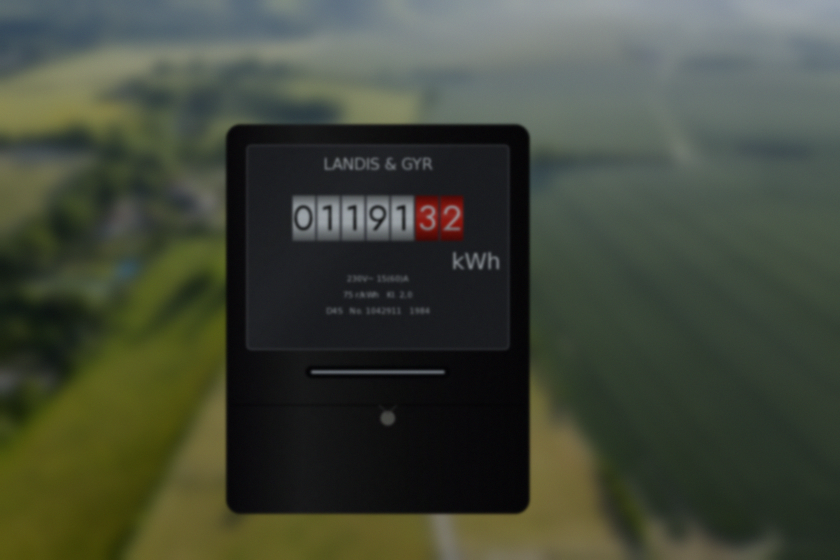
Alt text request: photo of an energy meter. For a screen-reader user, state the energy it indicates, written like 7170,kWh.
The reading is 1191.32,kWh
